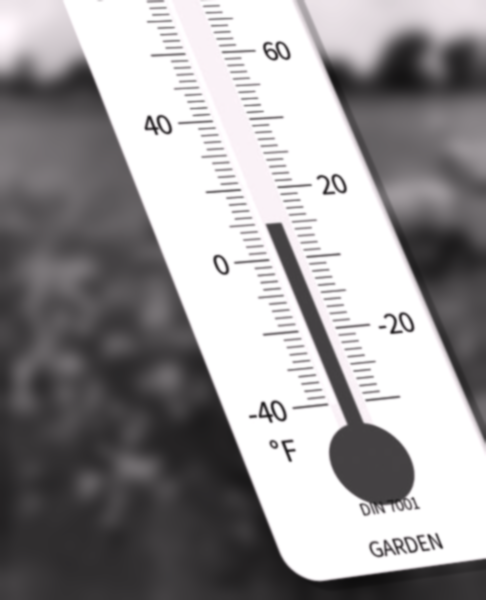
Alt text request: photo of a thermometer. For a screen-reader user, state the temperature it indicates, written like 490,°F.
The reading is 10,°F
